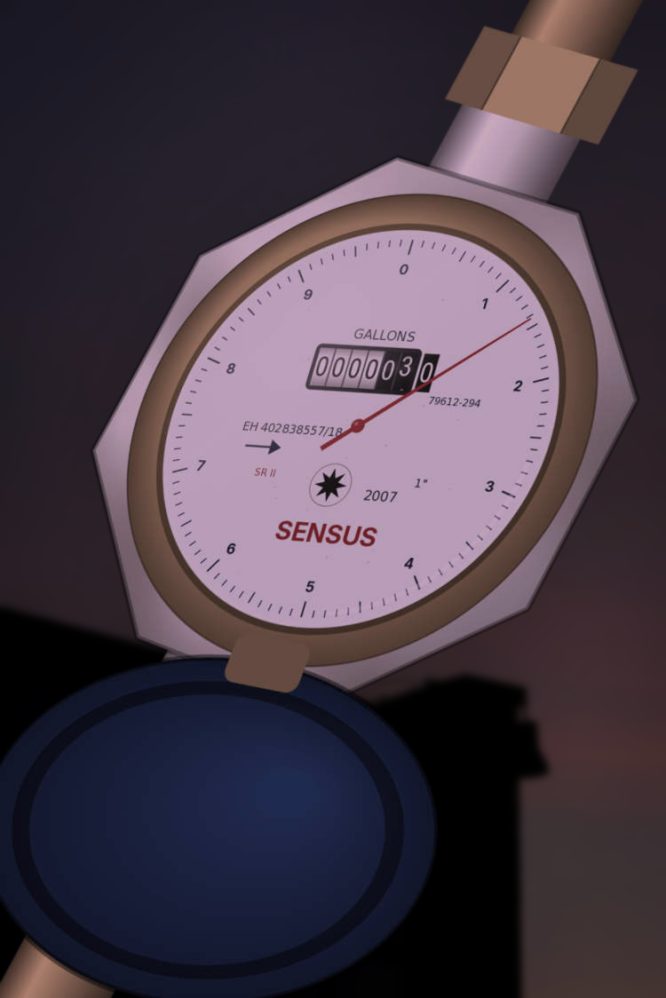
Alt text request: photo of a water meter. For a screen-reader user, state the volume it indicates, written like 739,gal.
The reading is 31.4,gal
